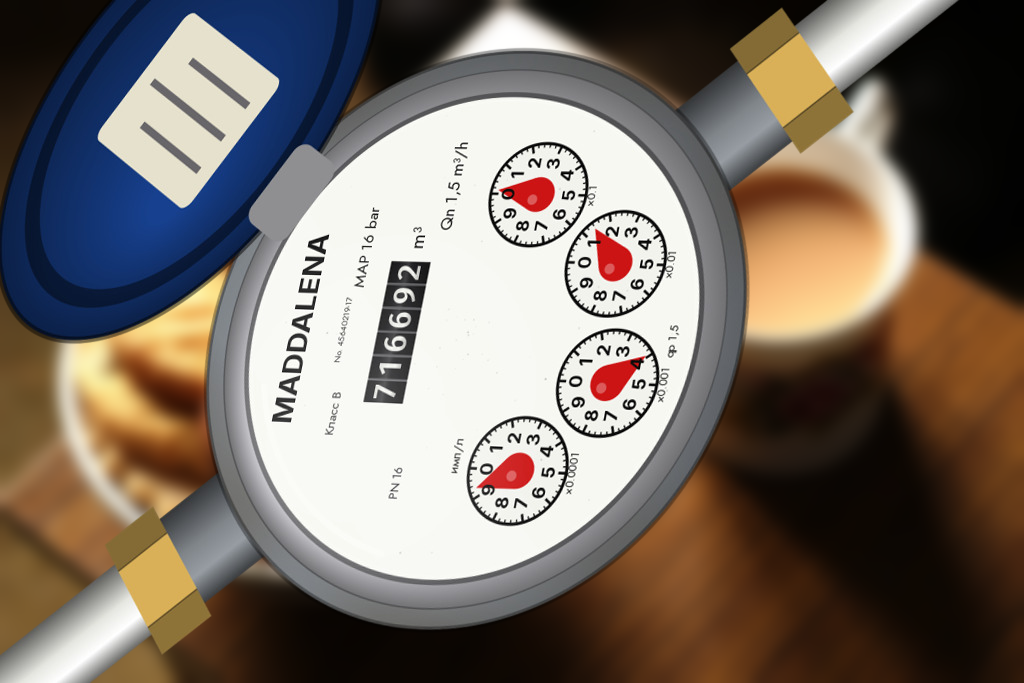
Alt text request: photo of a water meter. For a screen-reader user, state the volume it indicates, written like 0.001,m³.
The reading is 716692.0139,m³
